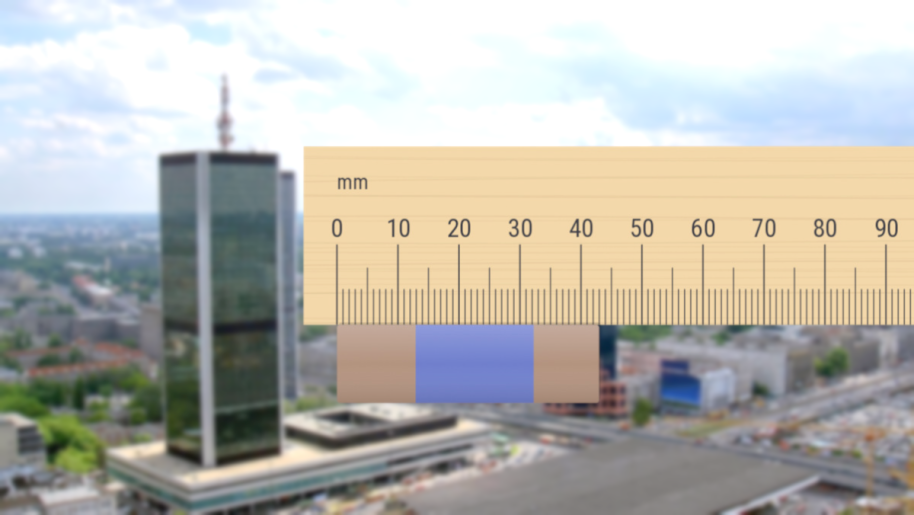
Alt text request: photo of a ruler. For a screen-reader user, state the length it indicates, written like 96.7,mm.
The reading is 43,mm
